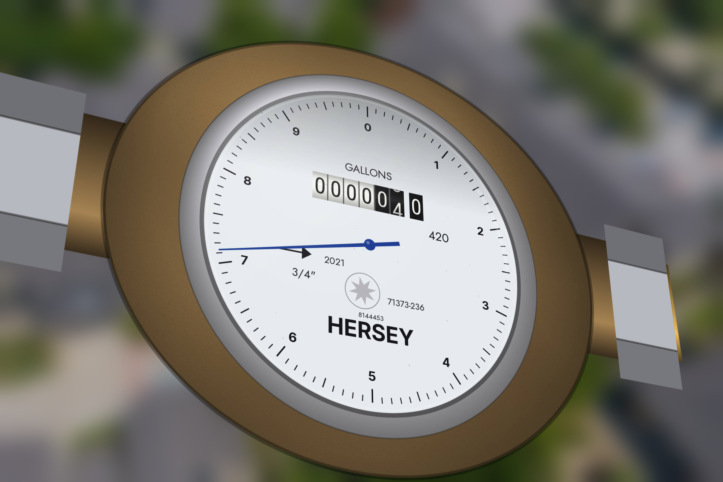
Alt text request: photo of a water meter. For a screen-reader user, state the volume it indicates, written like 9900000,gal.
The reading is 37.1,gal
